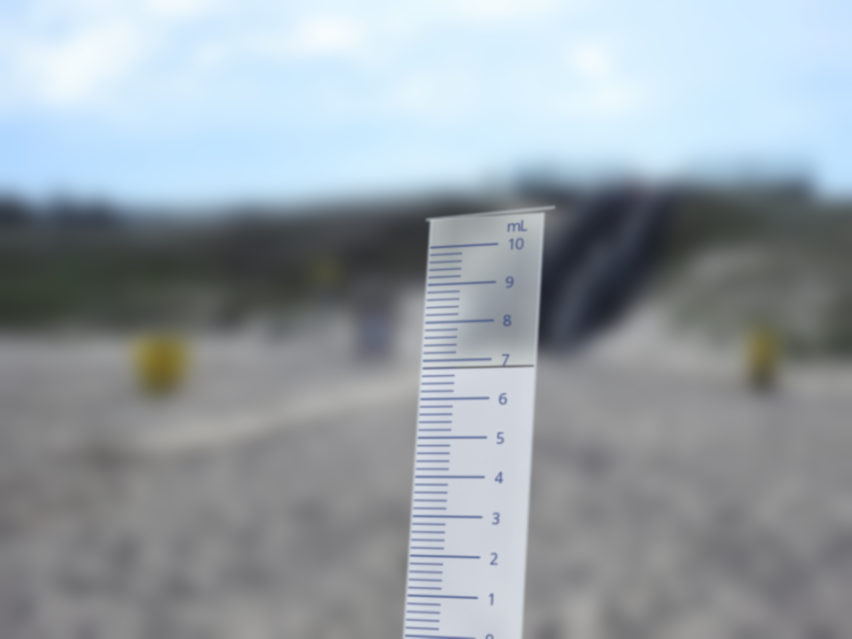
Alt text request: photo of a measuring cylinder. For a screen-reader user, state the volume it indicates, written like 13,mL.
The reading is 6.8,mL
